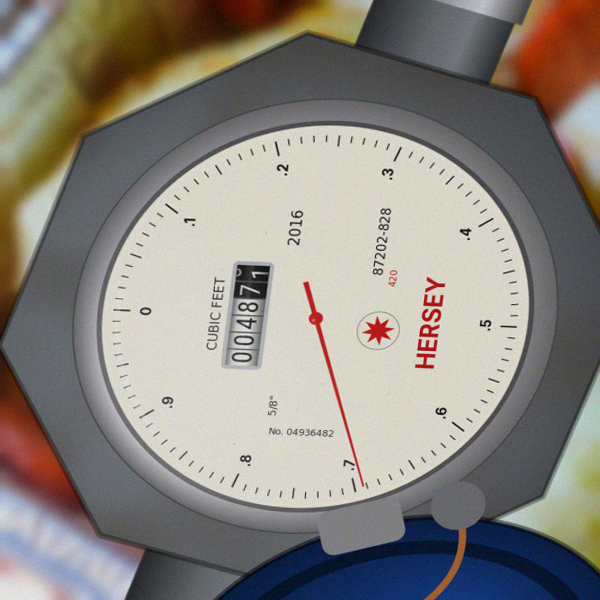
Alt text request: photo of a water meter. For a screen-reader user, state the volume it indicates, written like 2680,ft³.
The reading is 4870.69,ft³
